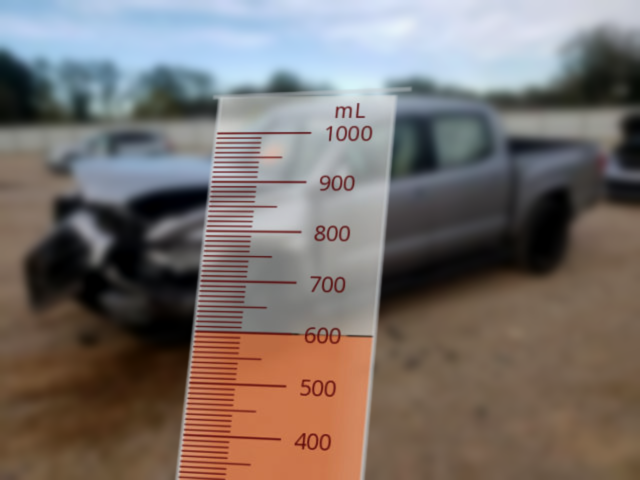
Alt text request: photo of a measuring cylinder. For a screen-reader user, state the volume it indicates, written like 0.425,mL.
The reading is 600,mL
